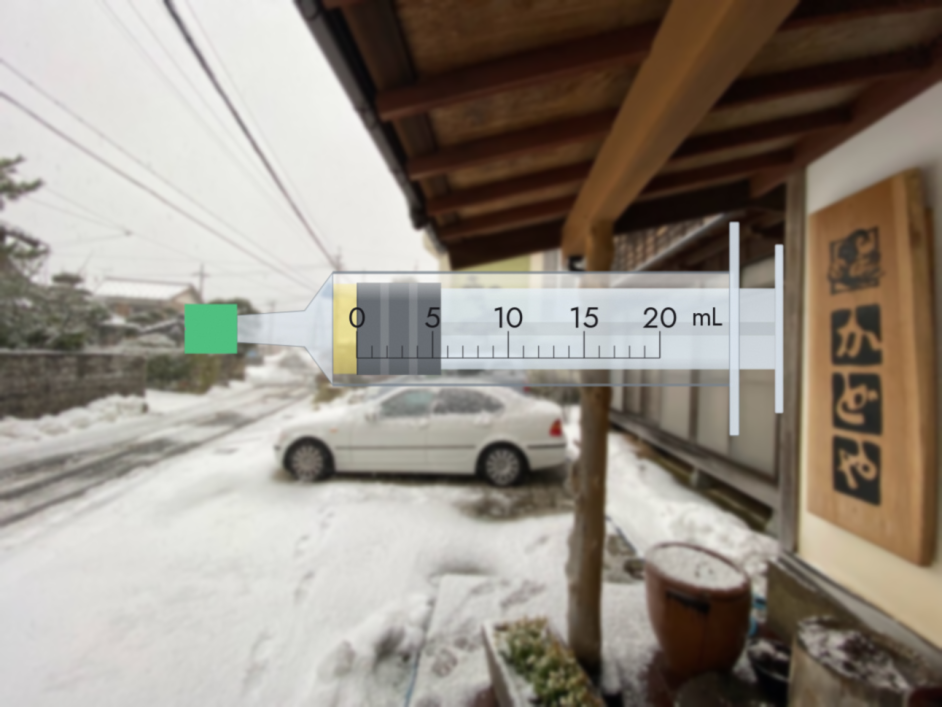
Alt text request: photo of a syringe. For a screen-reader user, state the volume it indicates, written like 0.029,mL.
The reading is 0,mL
